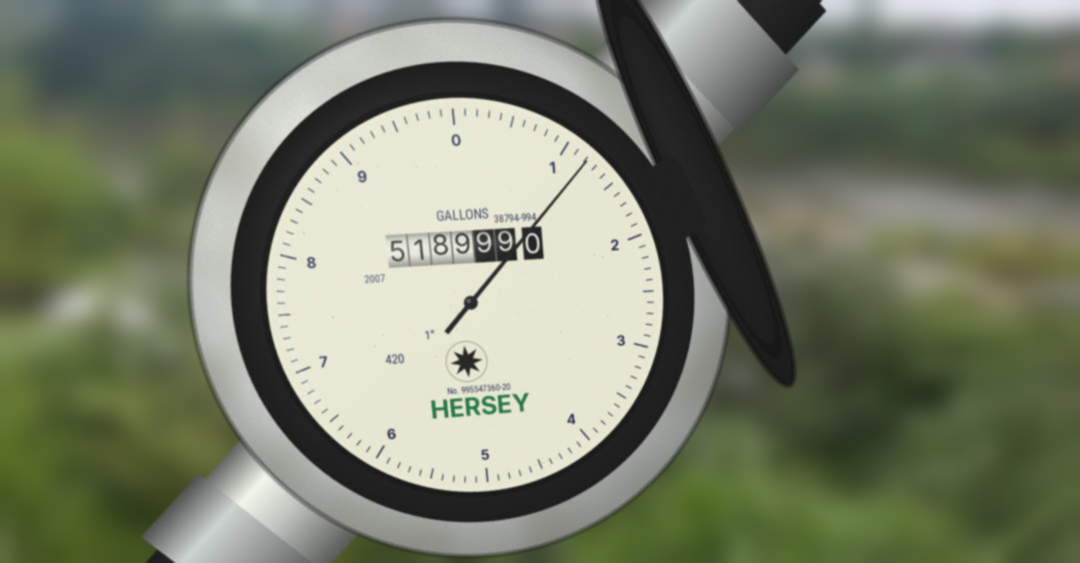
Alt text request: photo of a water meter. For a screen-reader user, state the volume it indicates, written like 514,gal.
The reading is 5189991.2,gal
